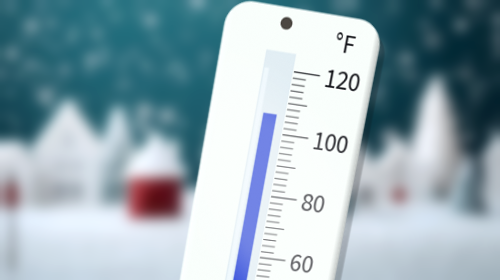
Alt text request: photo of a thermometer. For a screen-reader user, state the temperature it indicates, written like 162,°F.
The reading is 106,°F
